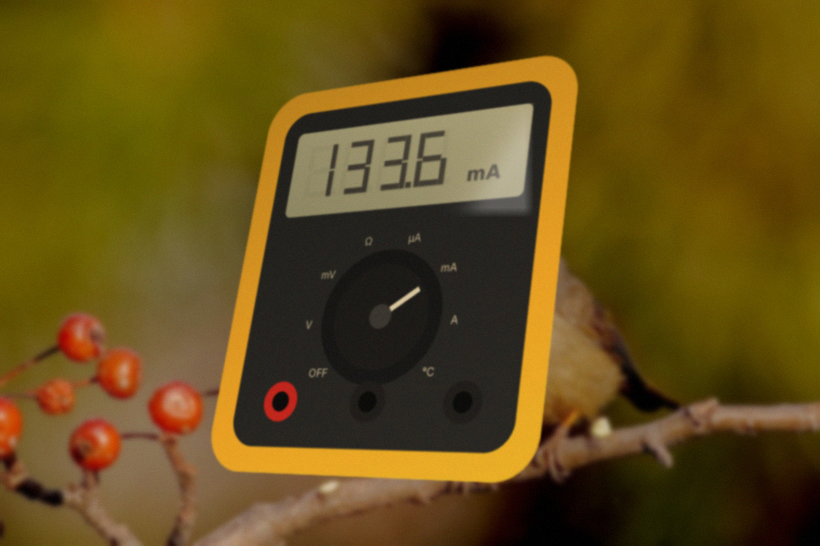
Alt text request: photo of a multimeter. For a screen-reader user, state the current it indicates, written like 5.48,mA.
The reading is 133.6,mA
